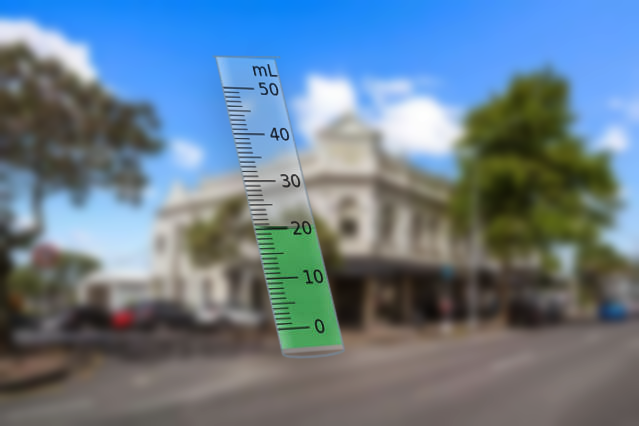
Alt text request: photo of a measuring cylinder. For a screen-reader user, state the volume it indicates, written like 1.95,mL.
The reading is 20,mL
